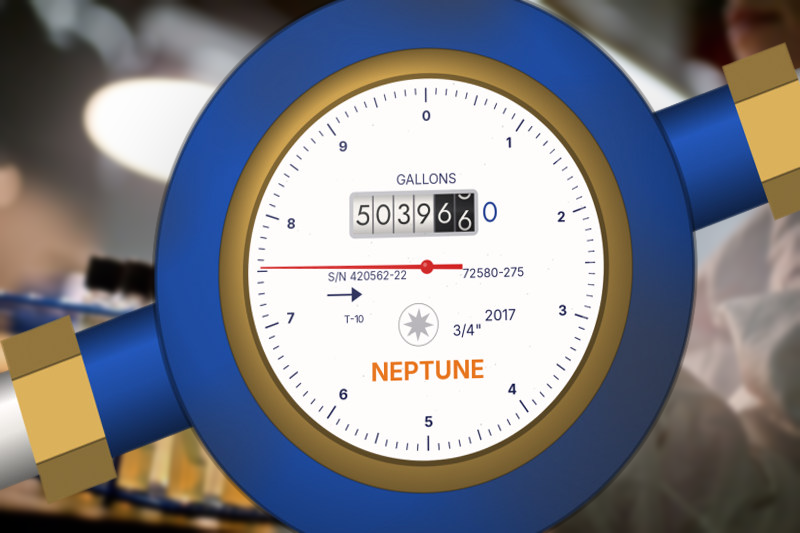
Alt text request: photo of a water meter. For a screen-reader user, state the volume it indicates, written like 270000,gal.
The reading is 5039657.5,gal
